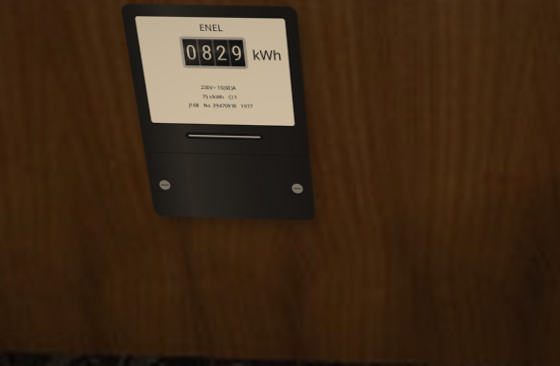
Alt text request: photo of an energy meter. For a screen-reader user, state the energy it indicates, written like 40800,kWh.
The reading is 829,kWh
